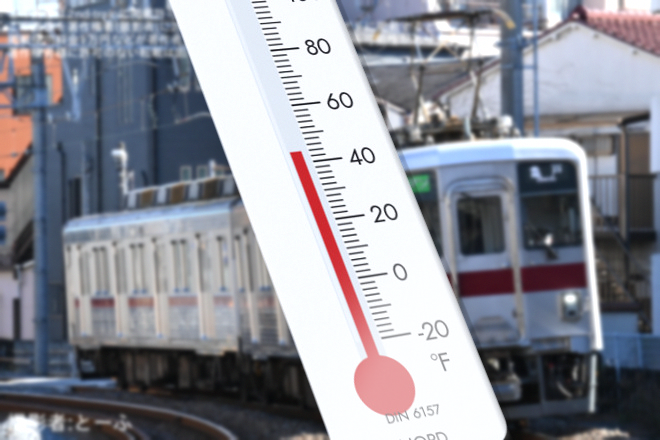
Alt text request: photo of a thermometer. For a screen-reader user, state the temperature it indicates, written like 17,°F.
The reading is 44,°F
